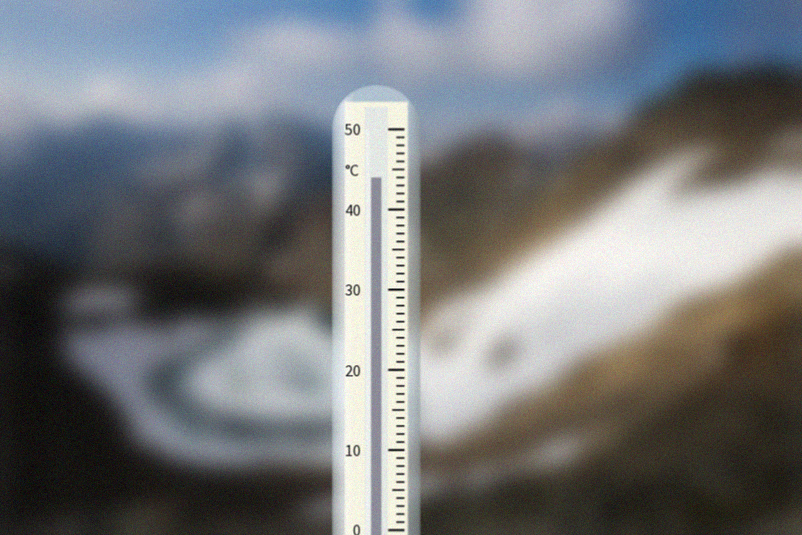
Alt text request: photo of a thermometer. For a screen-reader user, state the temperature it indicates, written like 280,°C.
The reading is 44,°C
